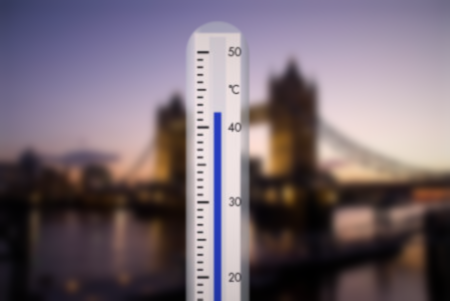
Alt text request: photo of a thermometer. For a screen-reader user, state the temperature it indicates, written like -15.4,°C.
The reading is 42,°C
